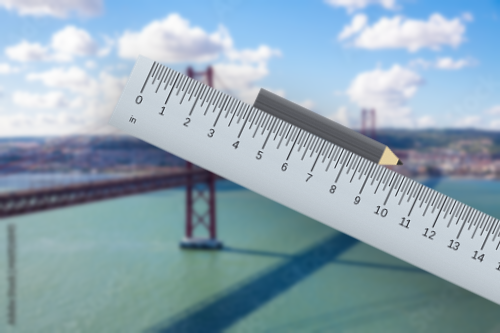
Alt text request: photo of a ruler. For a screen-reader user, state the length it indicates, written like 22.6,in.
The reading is 6,in
